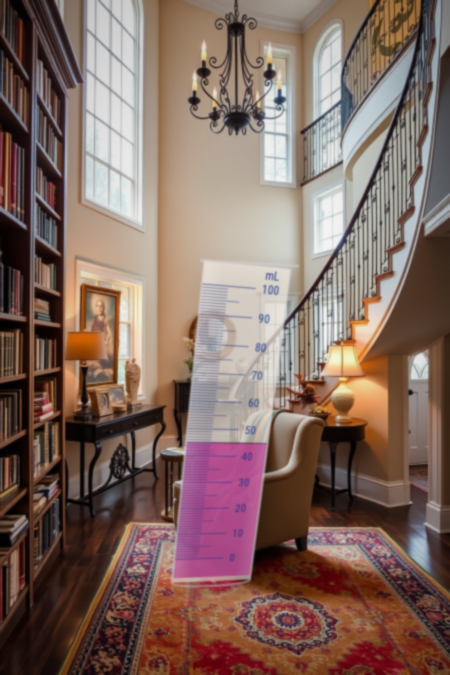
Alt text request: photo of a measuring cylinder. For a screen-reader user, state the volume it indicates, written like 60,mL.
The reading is 45,mL
